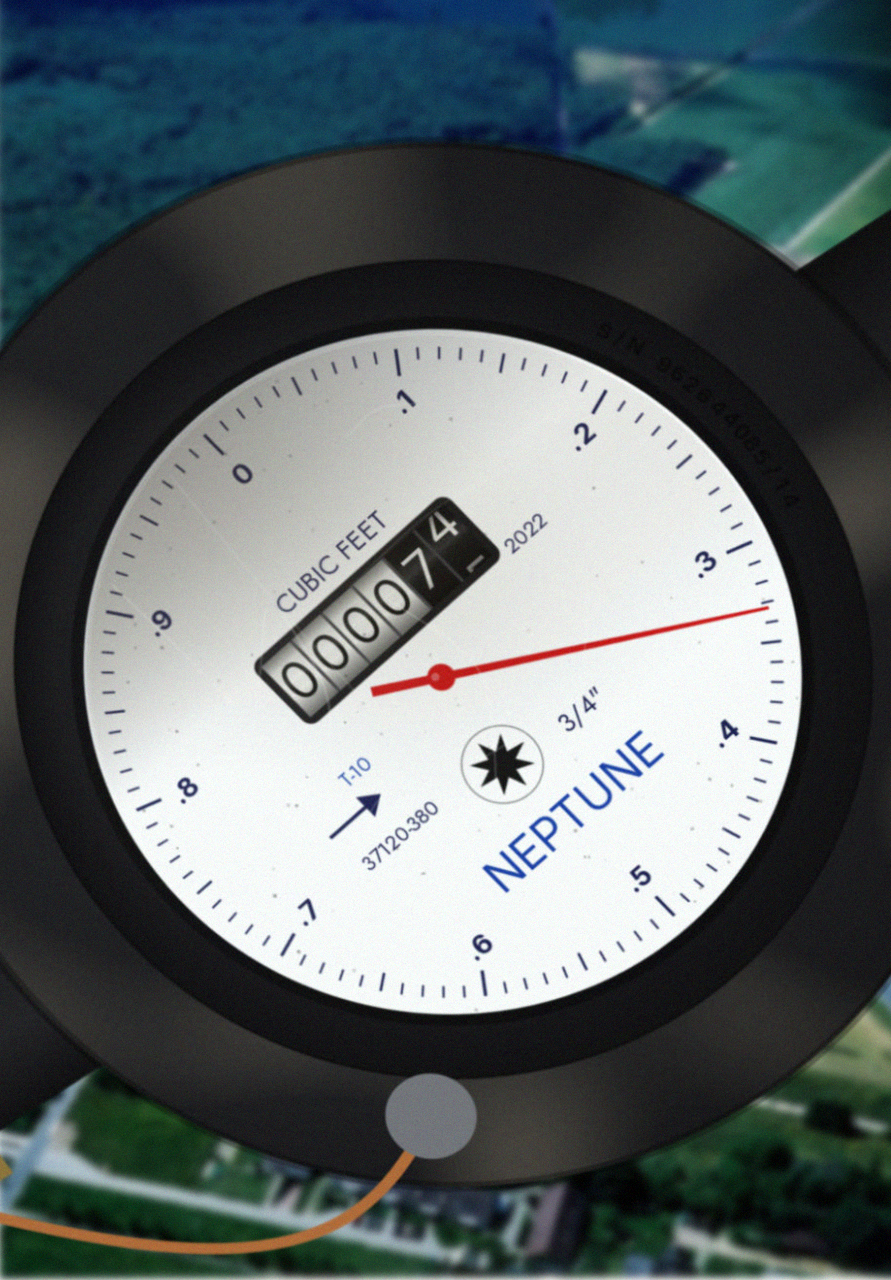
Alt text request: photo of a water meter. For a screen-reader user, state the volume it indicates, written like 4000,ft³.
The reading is 74.33,ft³
